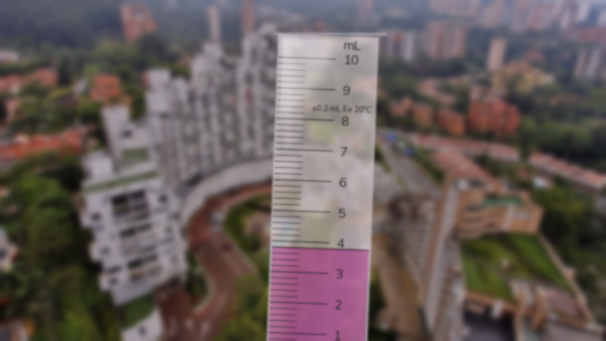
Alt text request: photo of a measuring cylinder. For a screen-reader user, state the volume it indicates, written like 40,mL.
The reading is 3.8,mL
